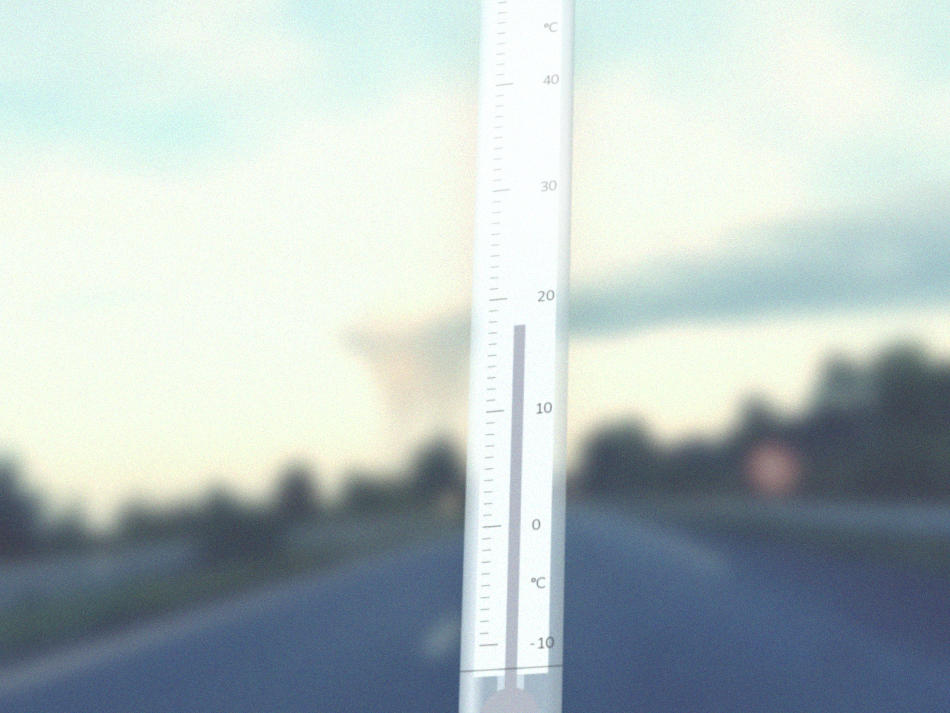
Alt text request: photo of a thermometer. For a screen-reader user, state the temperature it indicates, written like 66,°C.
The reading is 17.5,°C
